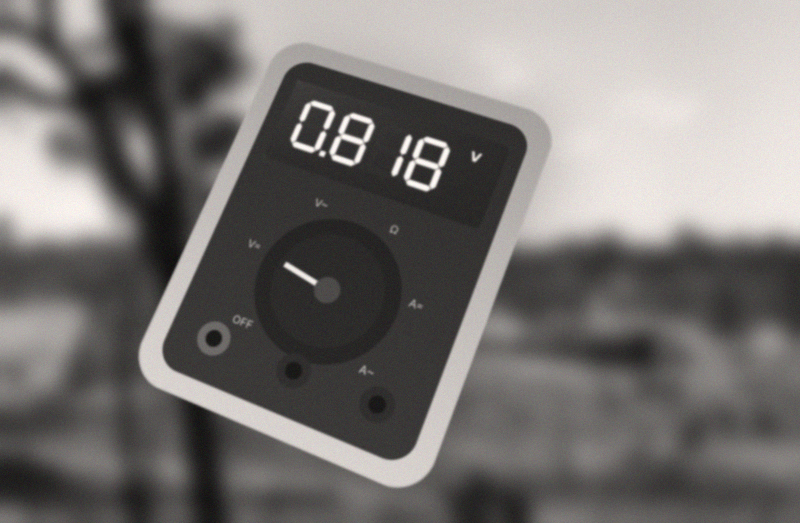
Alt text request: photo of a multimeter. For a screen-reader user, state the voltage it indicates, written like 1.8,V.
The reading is 0.818,V
